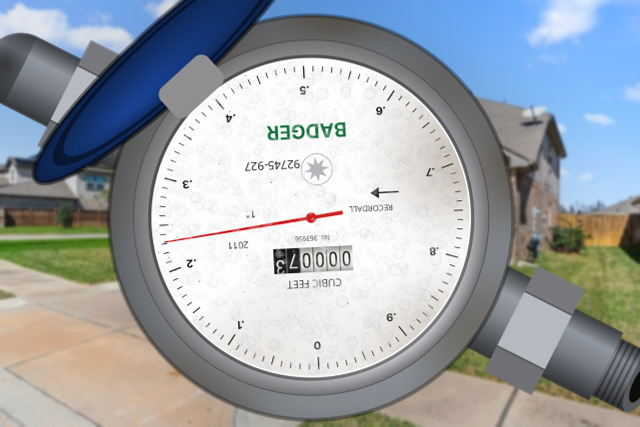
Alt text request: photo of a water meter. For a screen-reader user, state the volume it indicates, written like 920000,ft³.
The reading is 73.23,ft³
